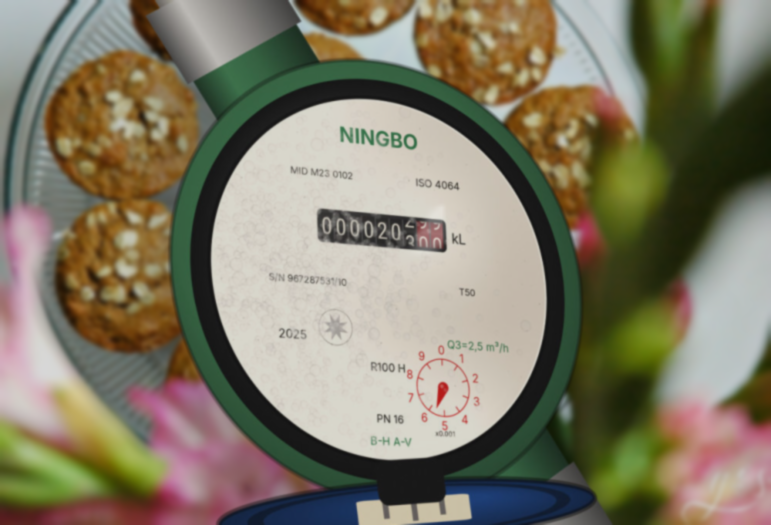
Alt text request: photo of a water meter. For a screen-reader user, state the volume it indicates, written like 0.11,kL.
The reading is 202.995,kL
